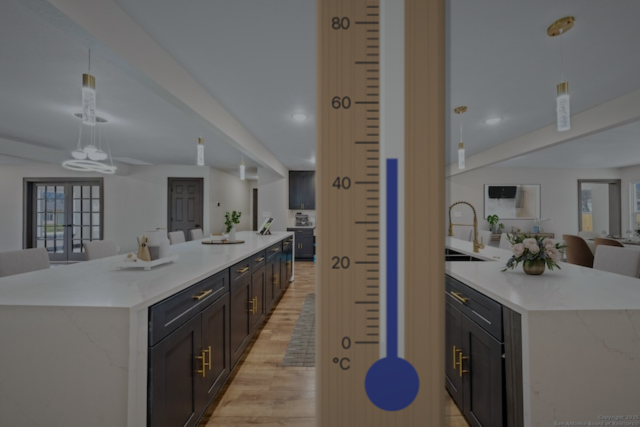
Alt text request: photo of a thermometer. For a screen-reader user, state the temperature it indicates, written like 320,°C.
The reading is 46,°C
